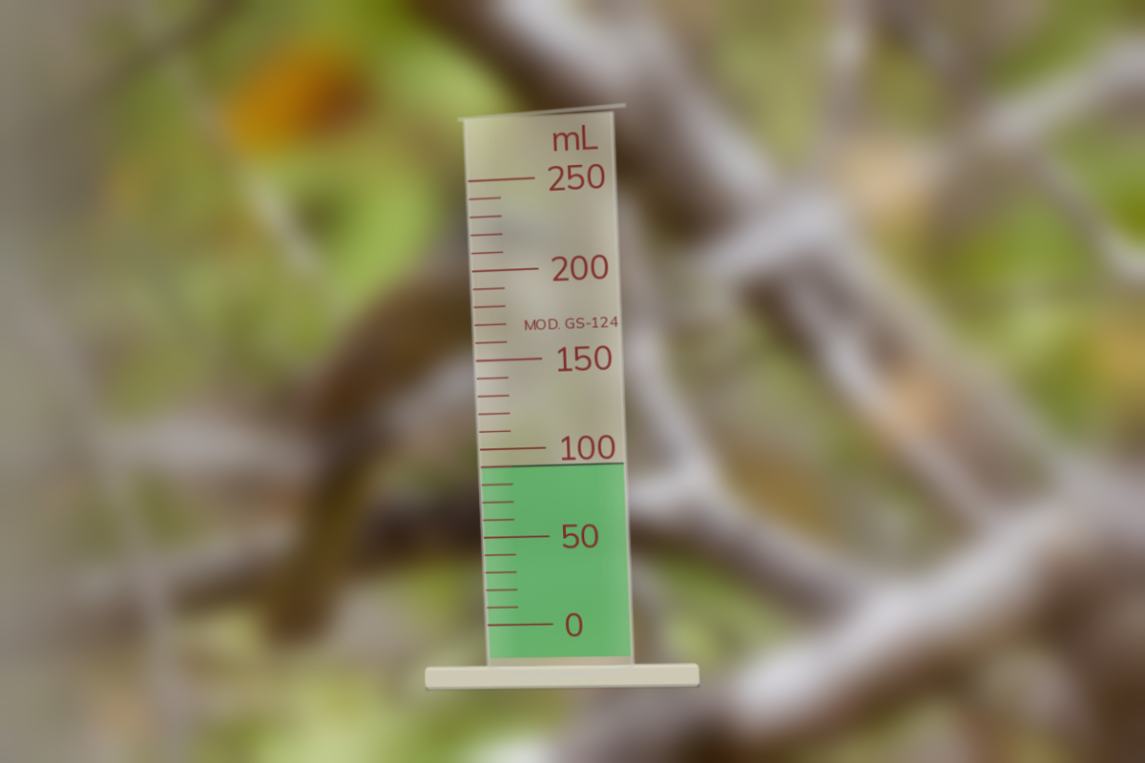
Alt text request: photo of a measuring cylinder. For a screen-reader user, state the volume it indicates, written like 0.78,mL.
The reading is 90,mL
